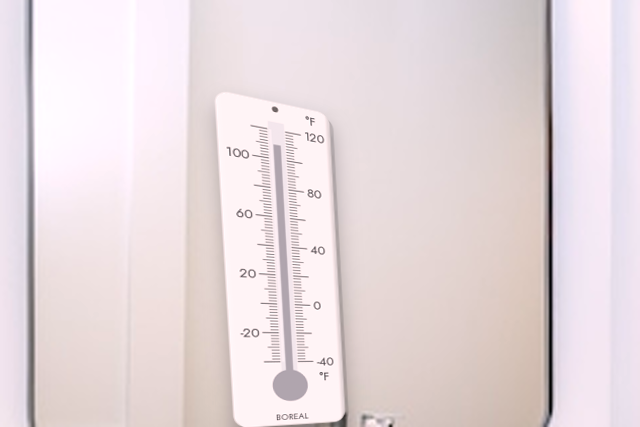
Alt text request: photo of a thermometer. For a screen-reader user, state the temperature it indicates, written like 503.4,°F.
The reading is 110,°F
